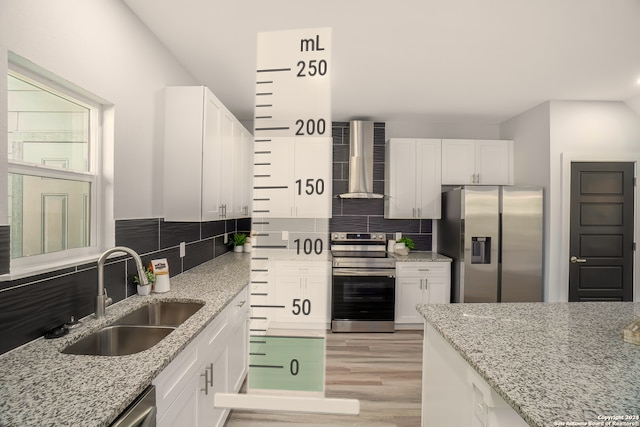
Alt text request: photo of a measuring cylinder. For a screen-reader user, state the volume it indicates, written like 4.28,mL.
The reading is 25,mL
